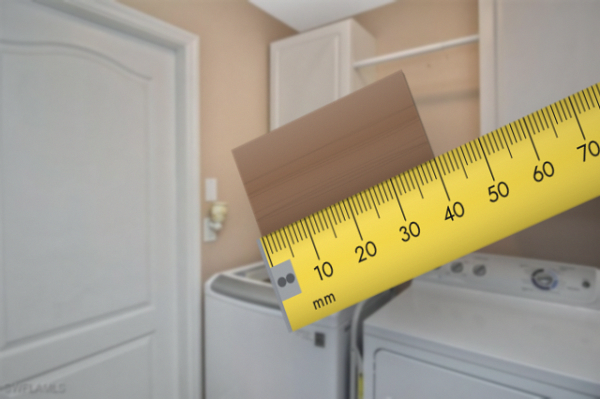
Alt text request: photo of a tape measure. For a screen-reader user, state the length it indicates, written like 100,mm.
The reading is 40,mm
